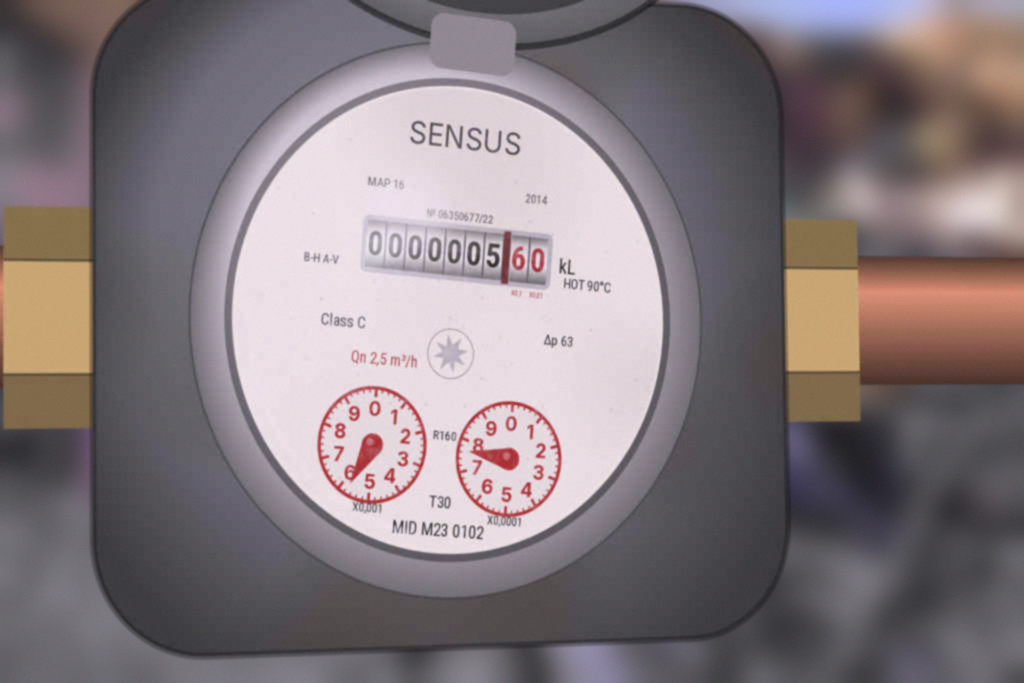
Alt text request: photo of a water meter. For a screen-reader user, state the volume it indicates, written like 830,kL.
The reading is 5.6057,kL
